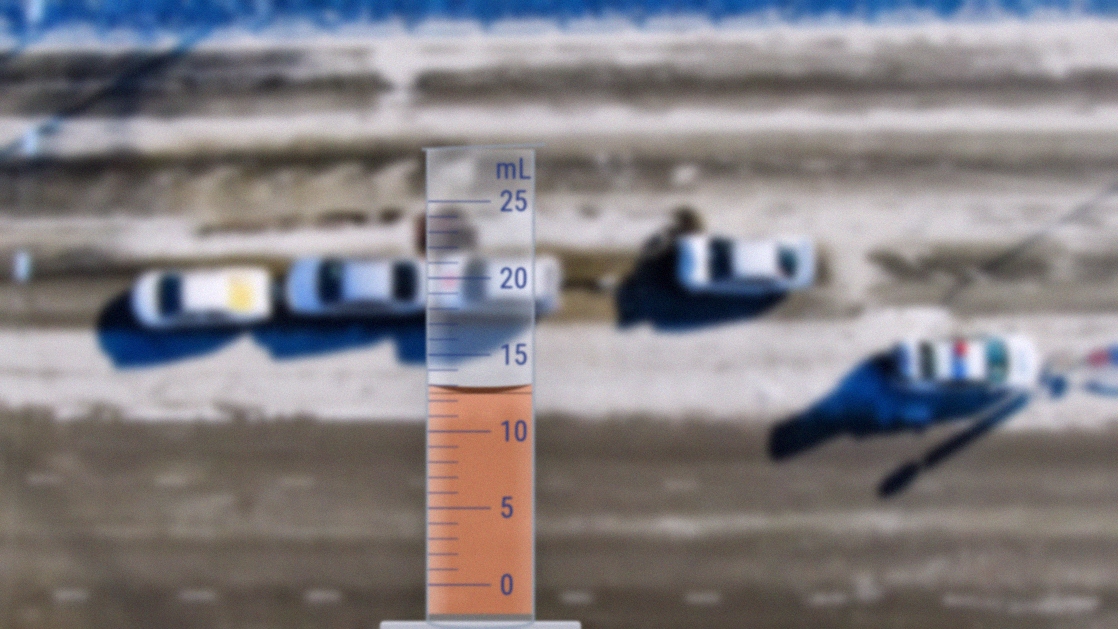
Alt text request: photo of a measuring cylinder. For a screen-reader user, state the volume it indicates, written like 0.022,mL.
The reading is 12.5,mL
